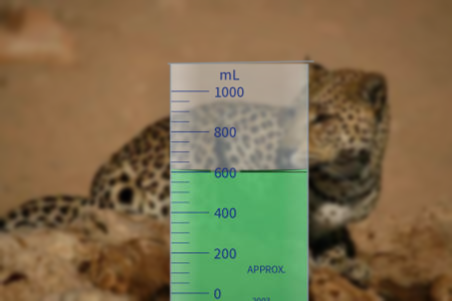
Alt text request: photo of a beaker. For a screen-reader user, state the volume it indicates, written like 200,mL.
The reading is 600,mL
